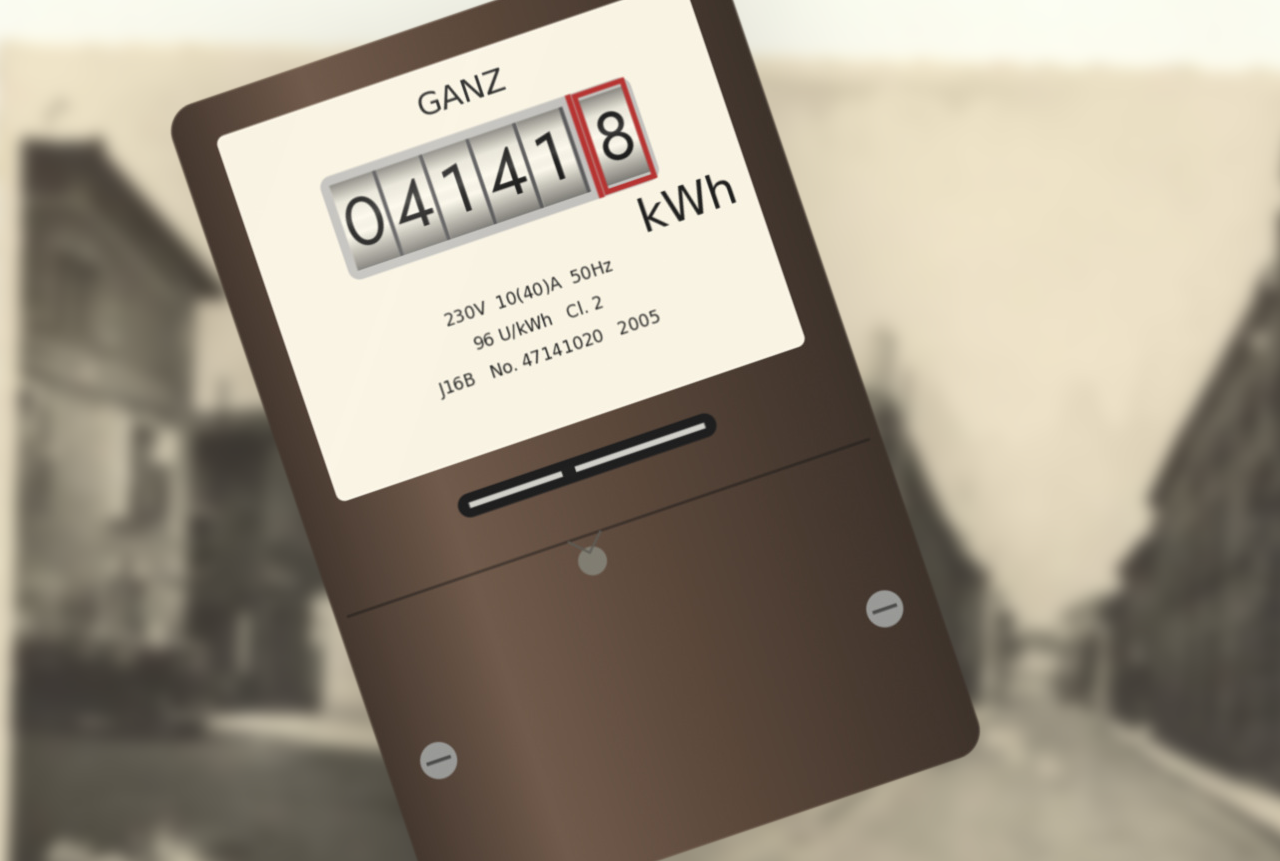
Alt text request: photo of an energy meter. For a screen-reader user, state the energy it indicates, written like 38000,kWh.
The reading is 4141.8,kWh
